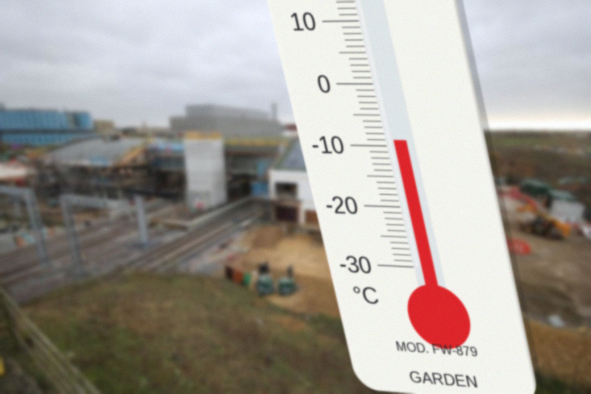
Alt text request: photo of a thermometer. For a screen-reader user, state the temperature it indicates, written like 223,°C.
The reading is -9,°C
